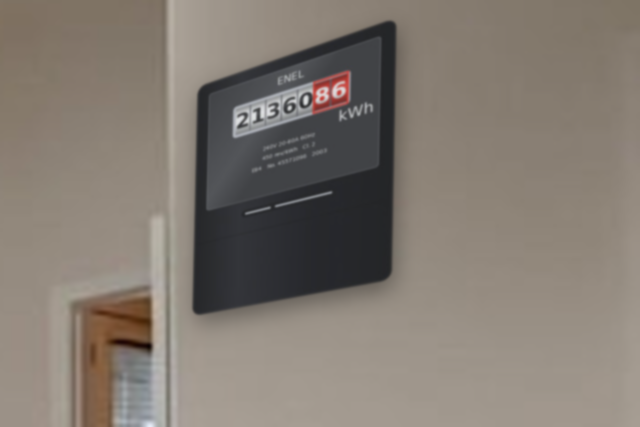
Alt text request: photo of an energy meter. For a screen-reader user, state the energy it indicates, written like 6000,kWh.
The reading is 21360.86,kWh
